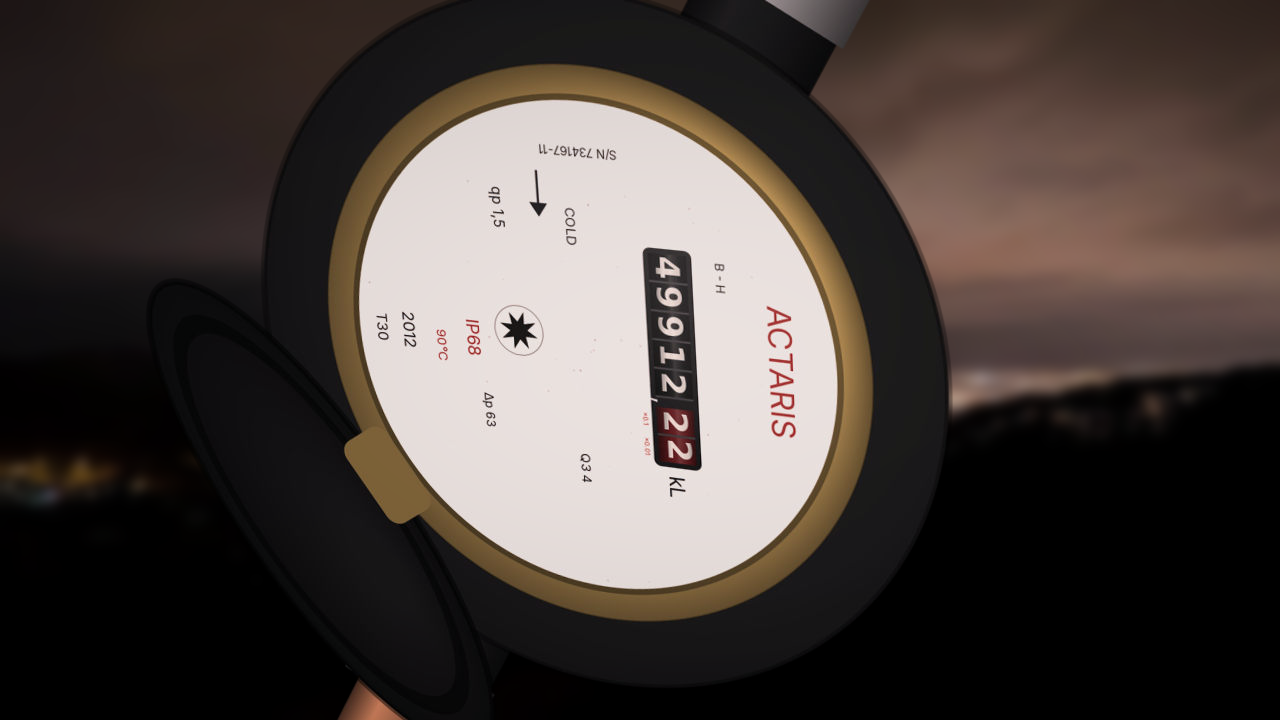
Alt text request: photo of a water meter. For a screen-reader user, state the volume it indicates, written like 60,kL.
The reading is 49912.22,kL
